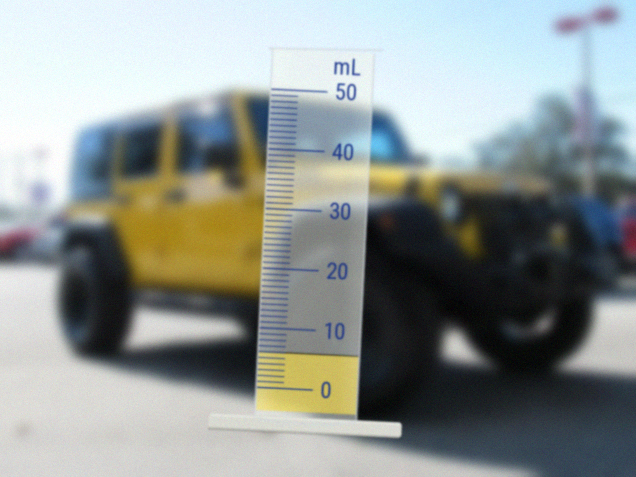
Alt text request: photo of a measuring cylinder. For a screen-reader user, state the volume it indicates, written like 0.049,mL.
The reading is 6,mL
